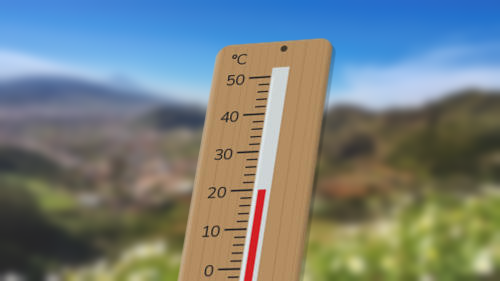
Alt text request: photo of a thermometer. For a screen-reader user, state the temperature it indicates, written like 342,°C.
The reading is 20,°C
